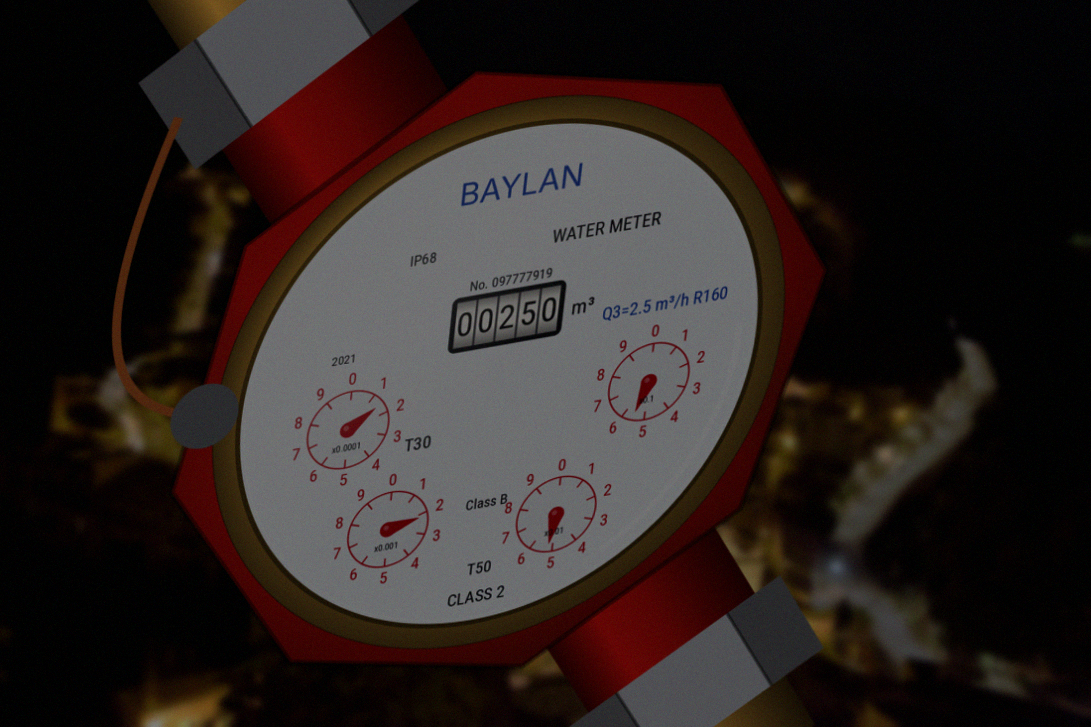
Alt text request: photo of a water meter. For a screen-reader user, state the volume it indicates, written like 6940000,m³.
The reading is 250.5521,m³
